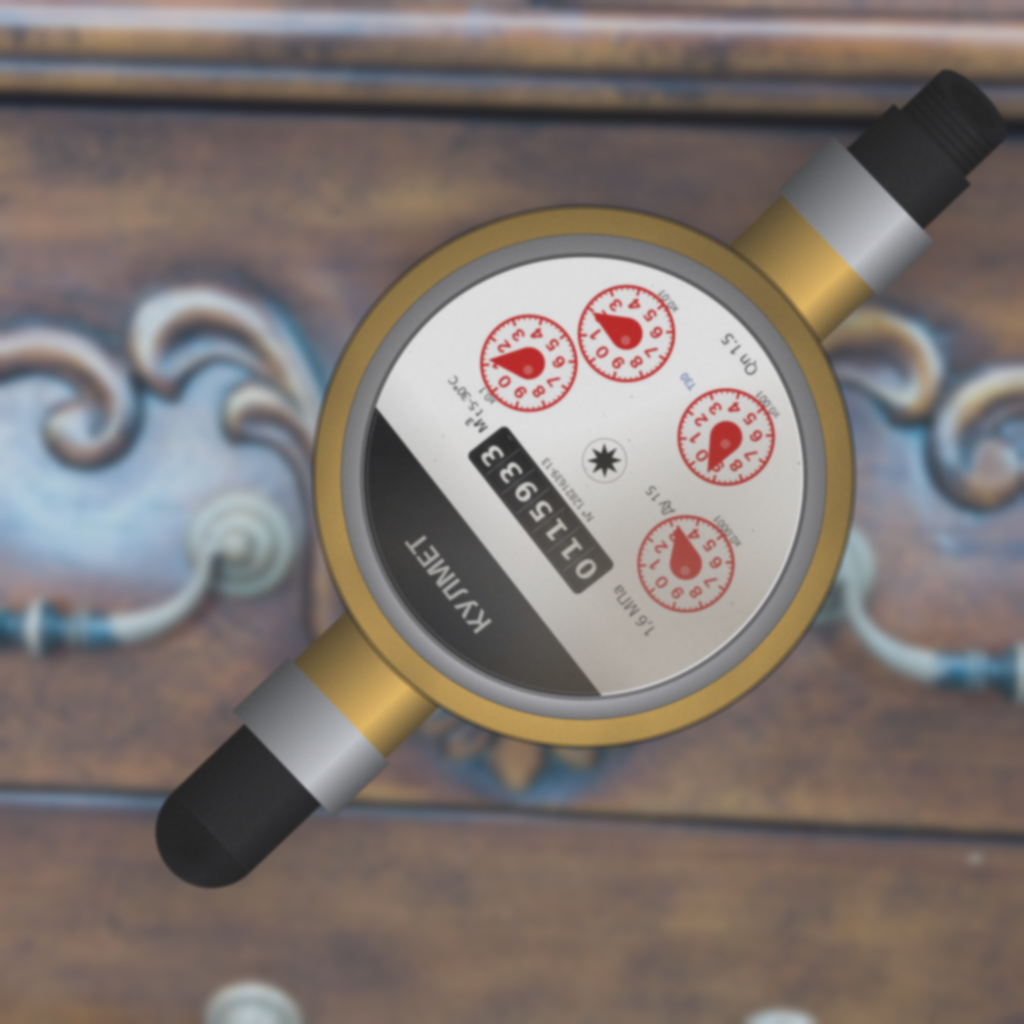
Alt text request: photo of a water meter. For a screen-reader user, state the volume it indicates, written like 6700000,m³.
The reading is 115933.1193,m³
